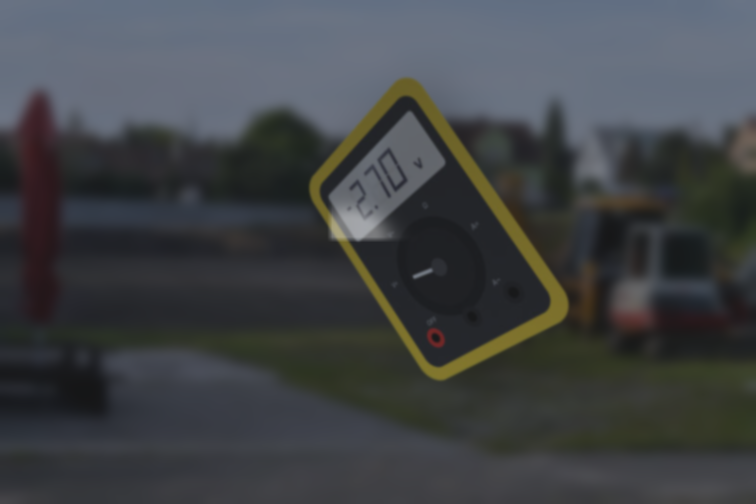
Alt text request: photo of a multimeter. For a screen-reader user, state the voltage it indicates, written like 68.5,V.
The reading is -2.70,V
